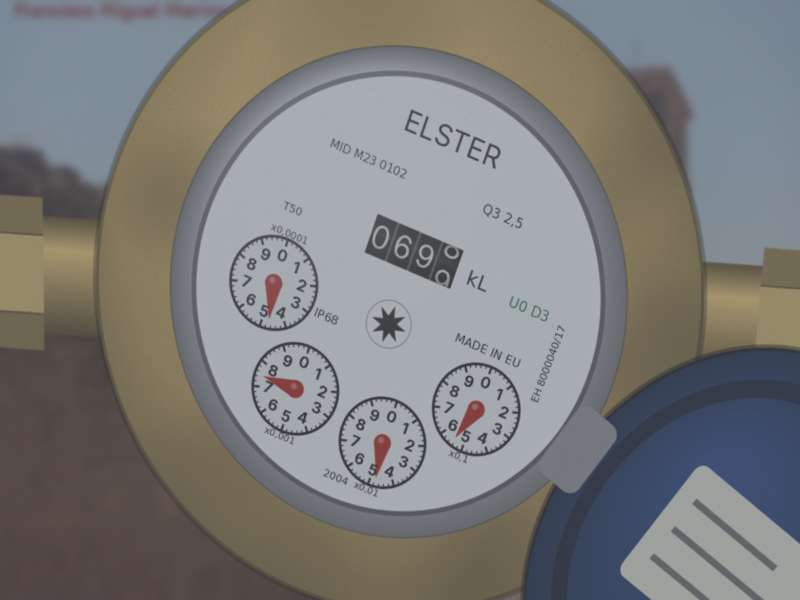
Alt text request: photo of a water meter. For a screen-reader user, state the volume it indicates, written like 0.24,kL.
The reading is 698.5474,kL
